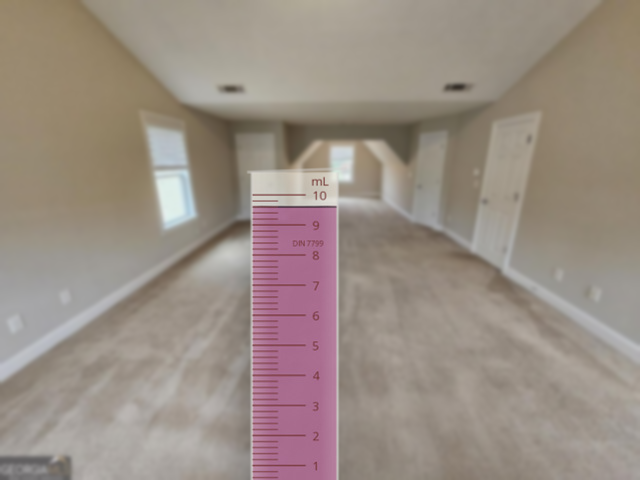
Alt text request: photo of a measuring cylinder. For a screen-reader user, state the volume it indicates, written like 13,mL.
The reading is 9.6,mL
